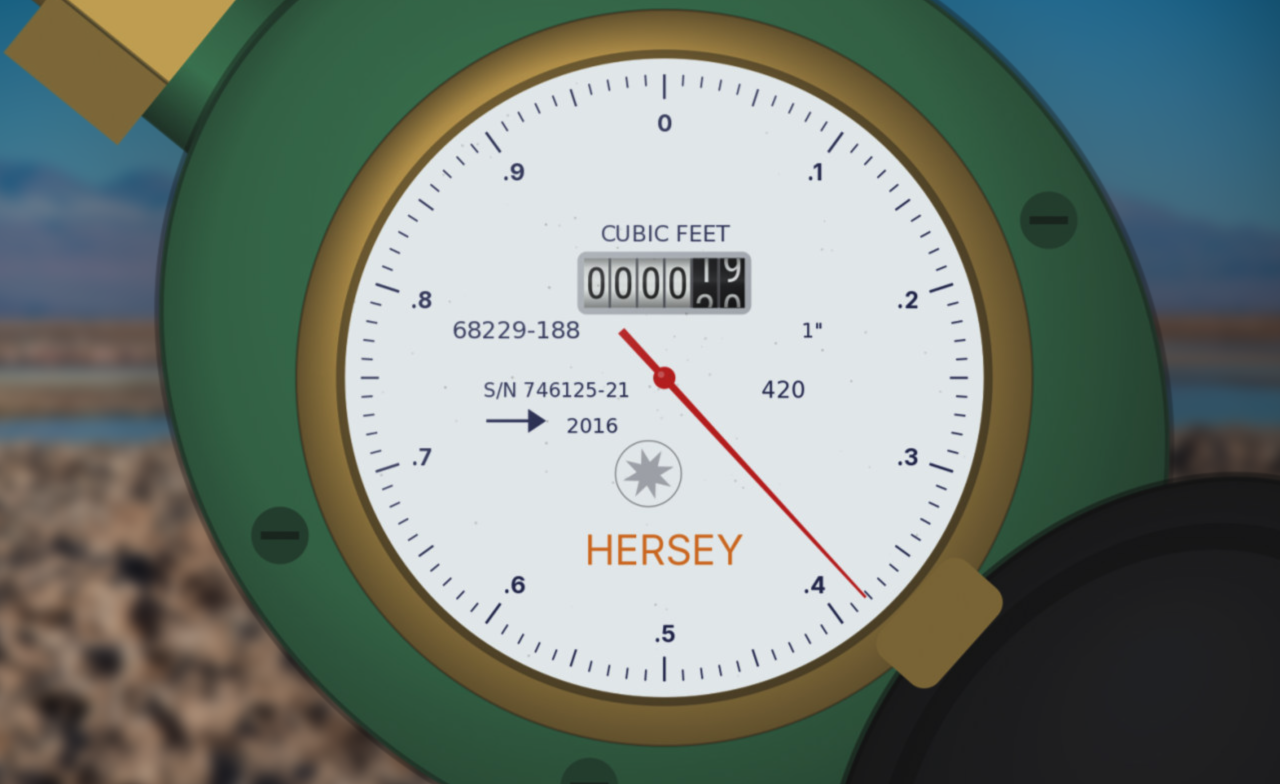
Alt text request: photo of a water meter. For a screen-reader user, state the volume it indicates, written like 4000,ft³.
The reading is 19.38,ft³
